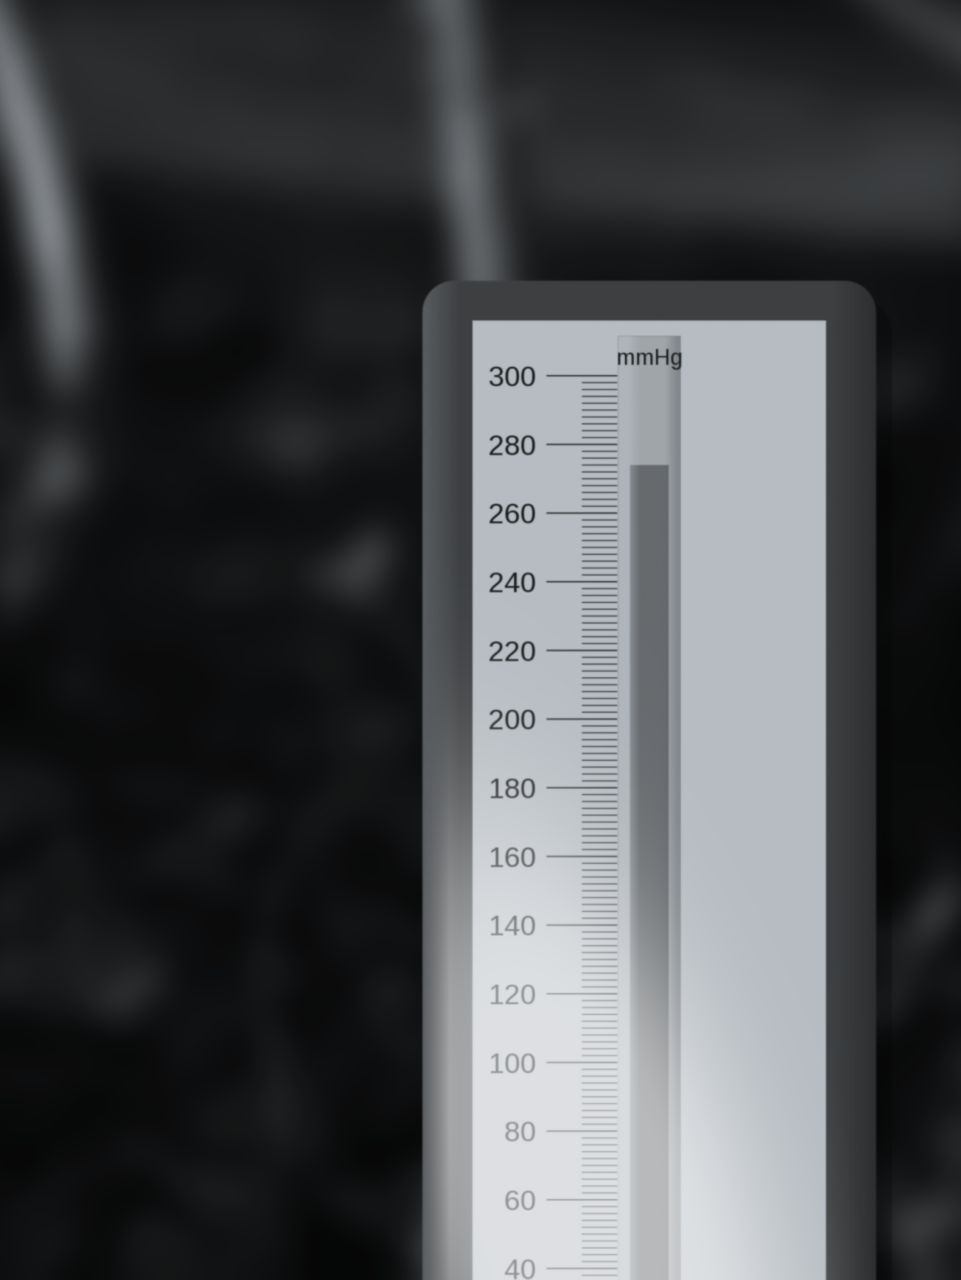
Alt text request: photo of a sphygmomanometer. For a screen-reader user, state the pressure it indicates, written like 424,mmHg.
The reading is 274,mmHg
